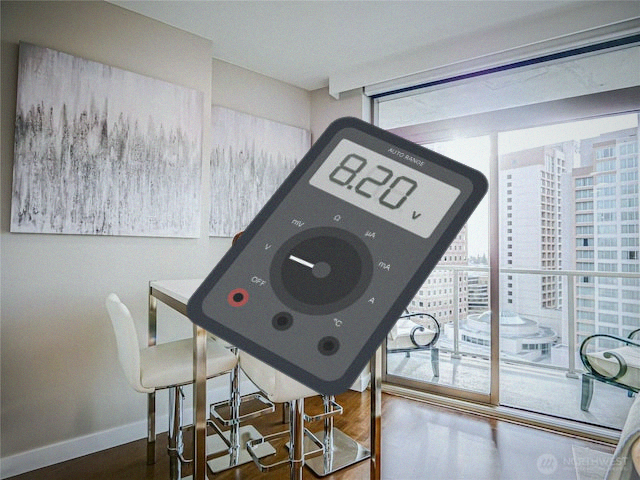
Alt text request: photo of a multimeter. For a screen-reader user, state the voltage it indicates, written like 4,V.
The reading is 8.20,V
